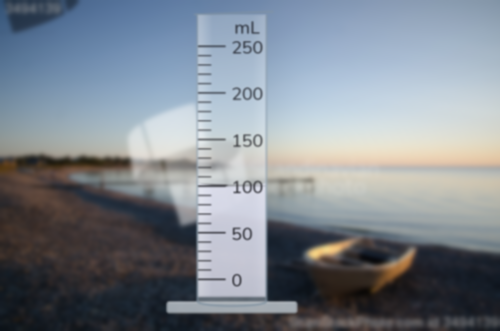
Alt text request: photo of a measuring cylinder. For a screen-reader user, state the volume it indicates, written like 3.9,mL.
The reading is 100,mL
